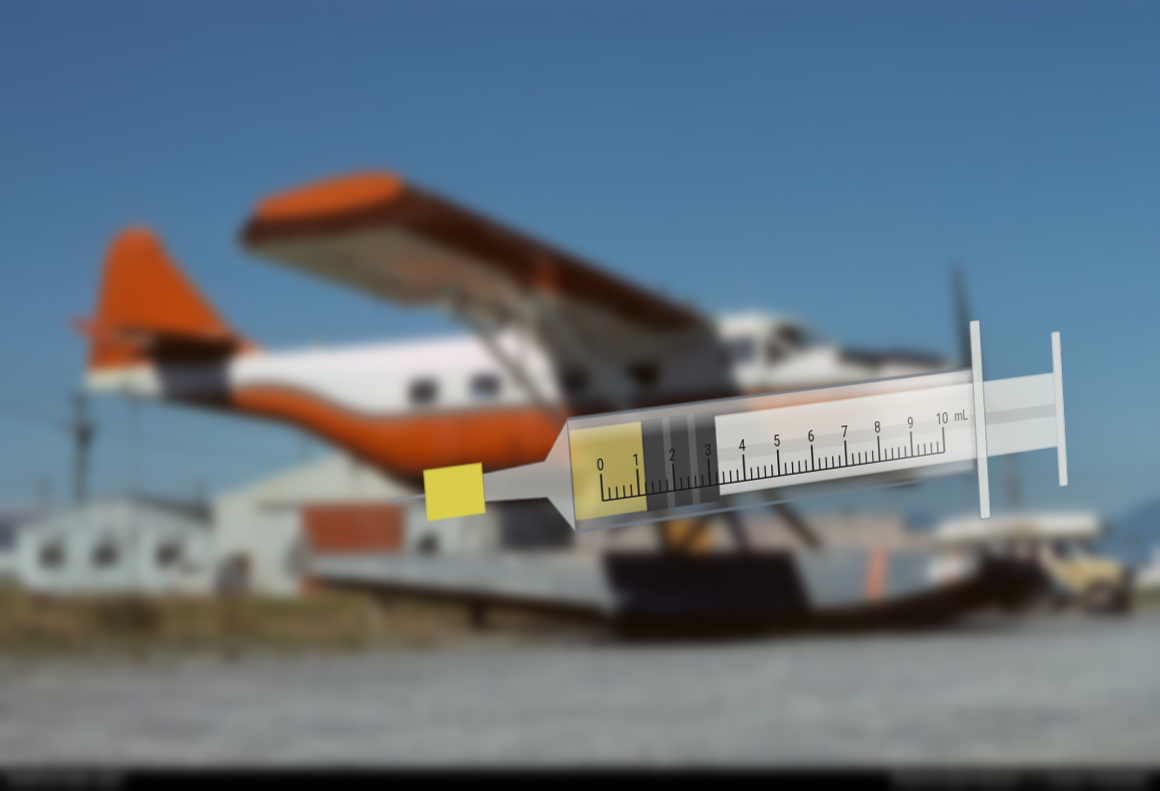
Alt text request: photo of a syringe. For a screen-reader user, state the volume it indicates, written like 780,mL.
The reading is 1.2,mL
